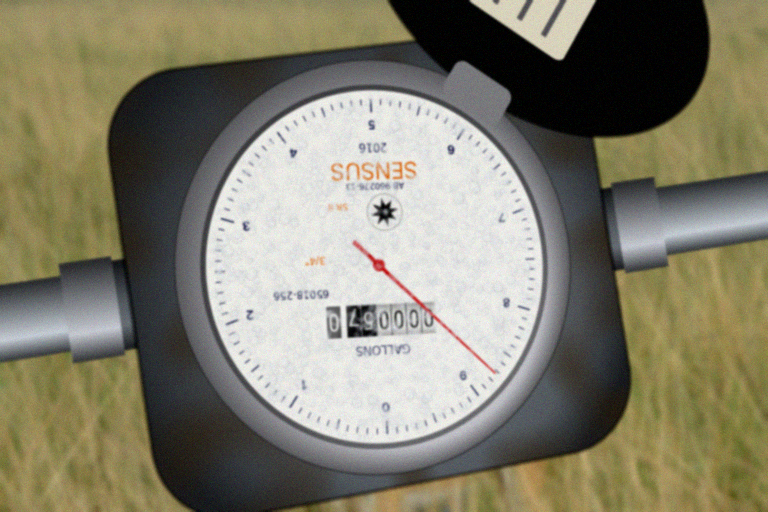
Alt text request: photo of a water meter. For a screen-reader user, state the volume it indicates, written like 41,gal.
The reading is 568.7,gal
